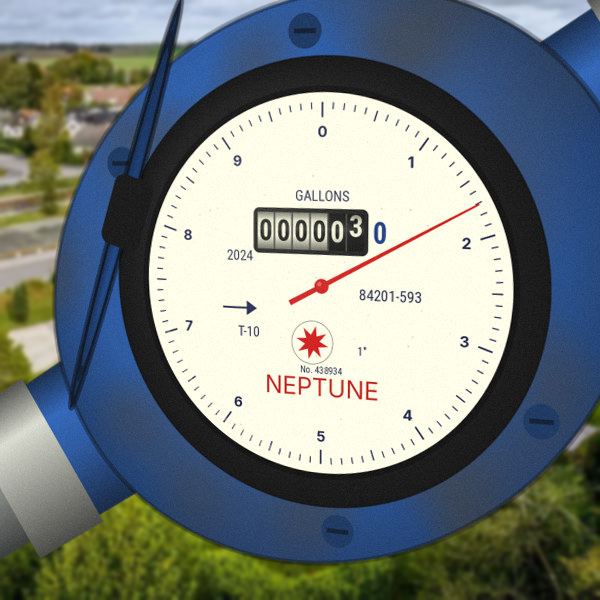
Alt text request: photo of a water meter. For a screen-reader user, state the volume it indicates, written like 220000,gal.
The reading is 31.7,gal
